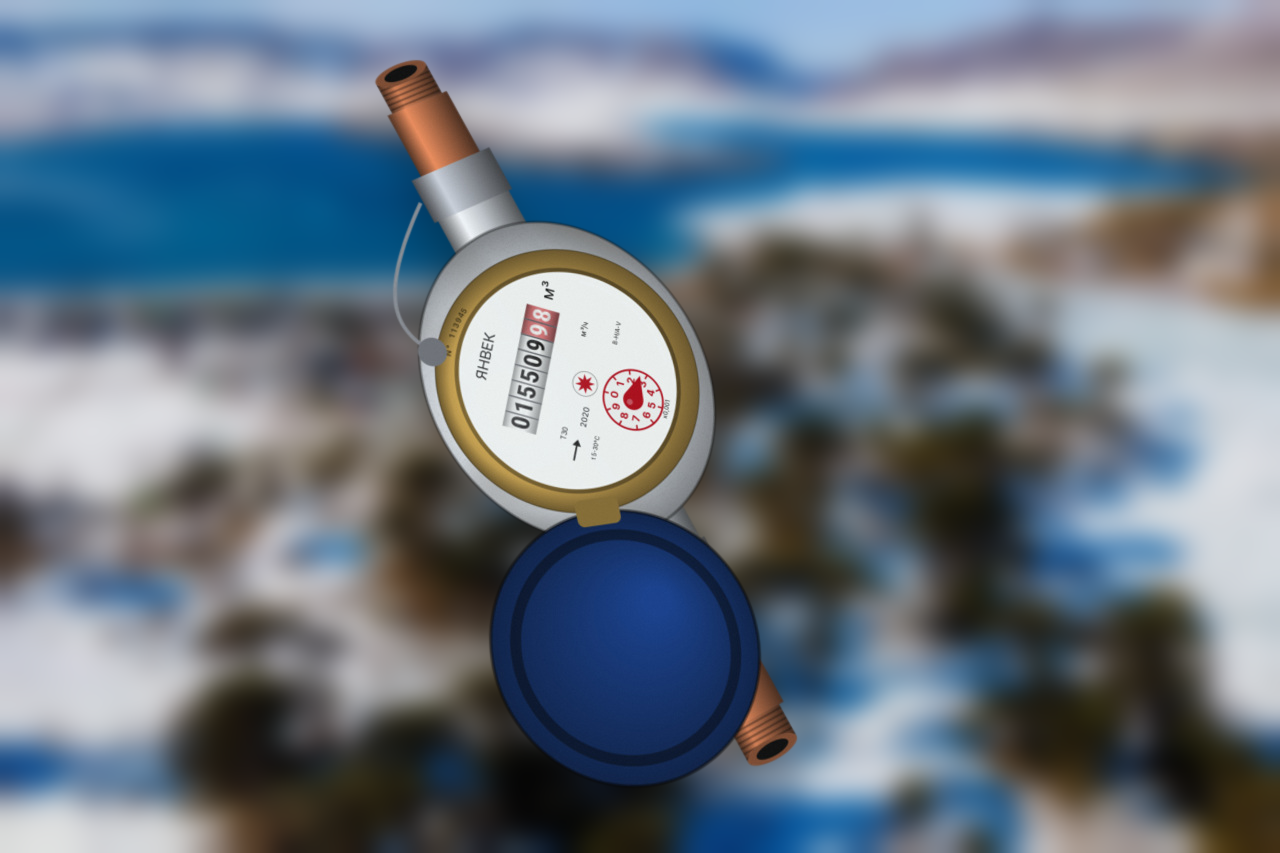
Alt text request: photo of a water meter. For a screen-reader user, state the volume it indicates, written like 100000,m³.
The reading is 15509.982,m³
